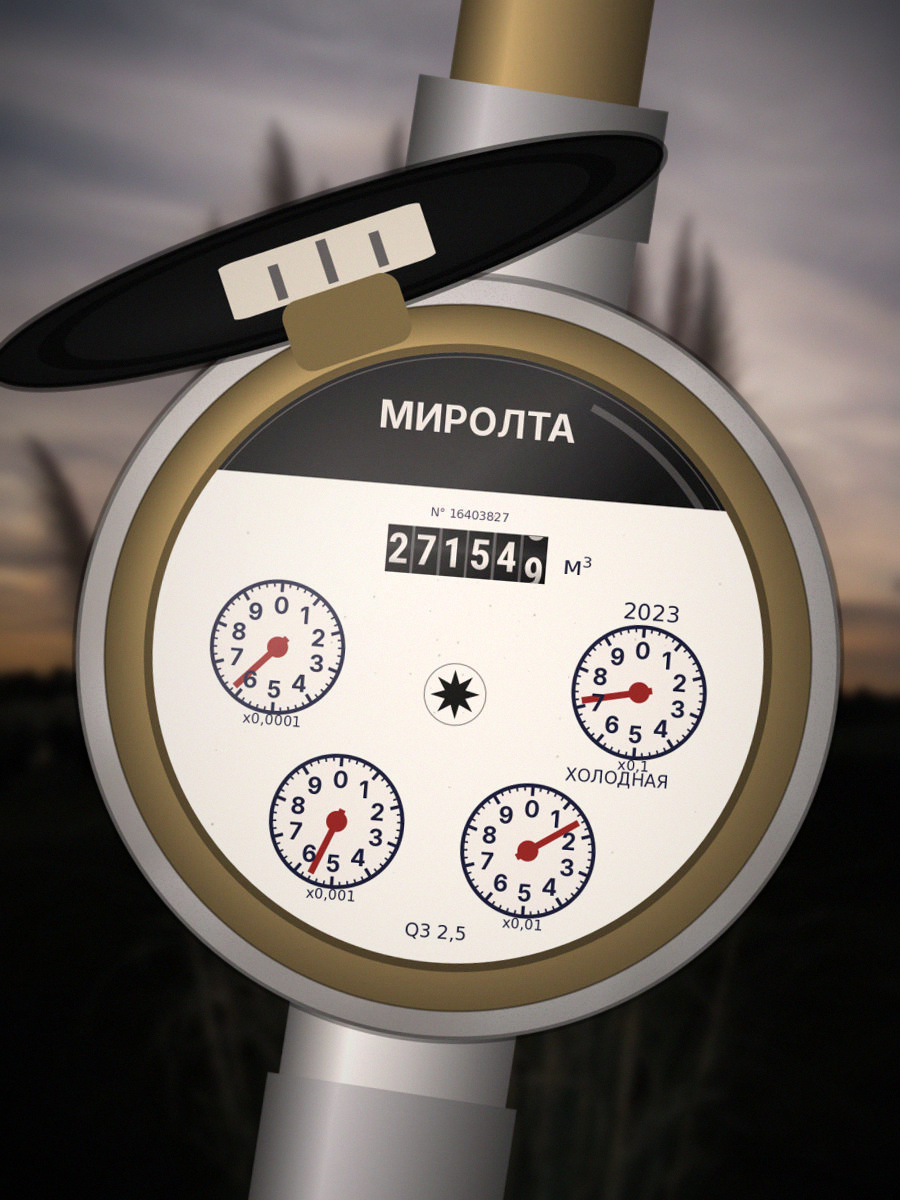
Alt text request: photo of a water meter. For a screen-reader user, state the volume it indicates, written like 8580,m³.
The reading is 271548.7156,m³
